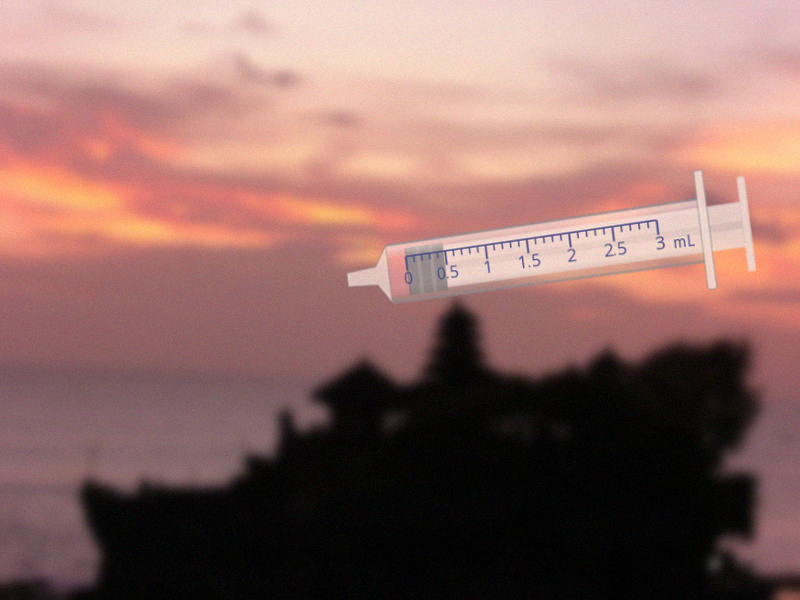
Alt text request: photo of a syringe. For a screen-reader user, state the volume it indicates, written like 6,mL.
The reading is 0,mL
